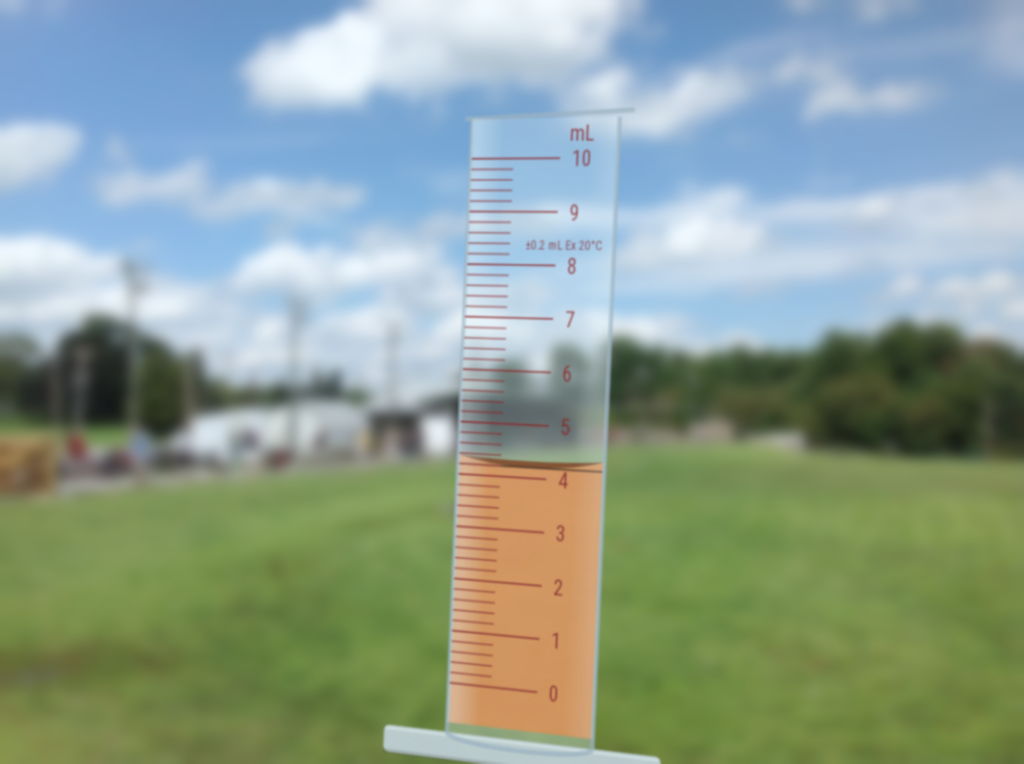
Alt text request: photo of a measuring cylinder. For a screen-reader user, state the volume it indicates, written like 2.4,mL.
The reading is 4.2,mL
